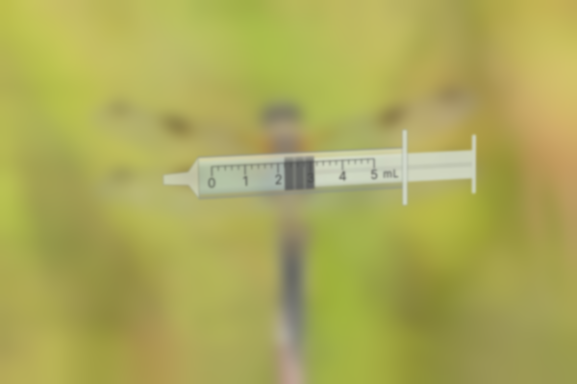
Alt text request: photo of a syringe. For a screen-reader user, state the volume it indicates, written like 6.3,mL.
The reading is 2.2,mL
